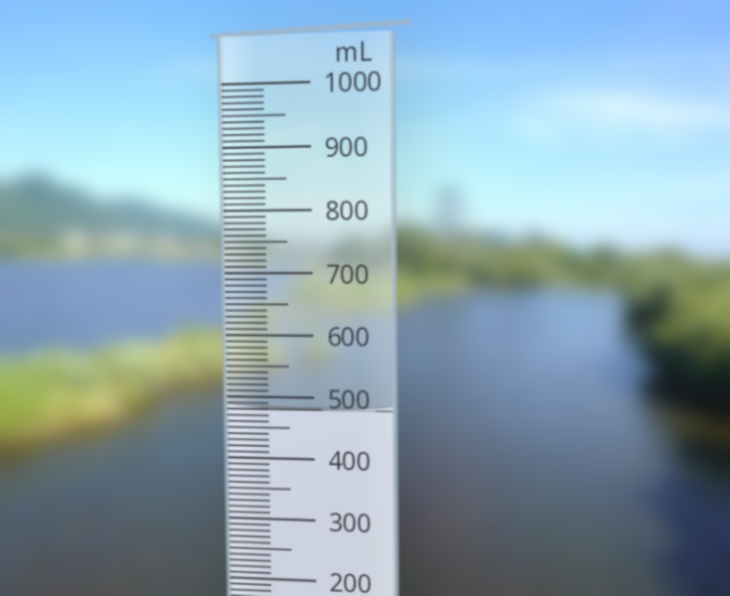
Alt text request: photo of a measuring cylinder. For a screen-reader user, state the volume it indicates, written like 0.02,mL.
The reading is 480,mL
